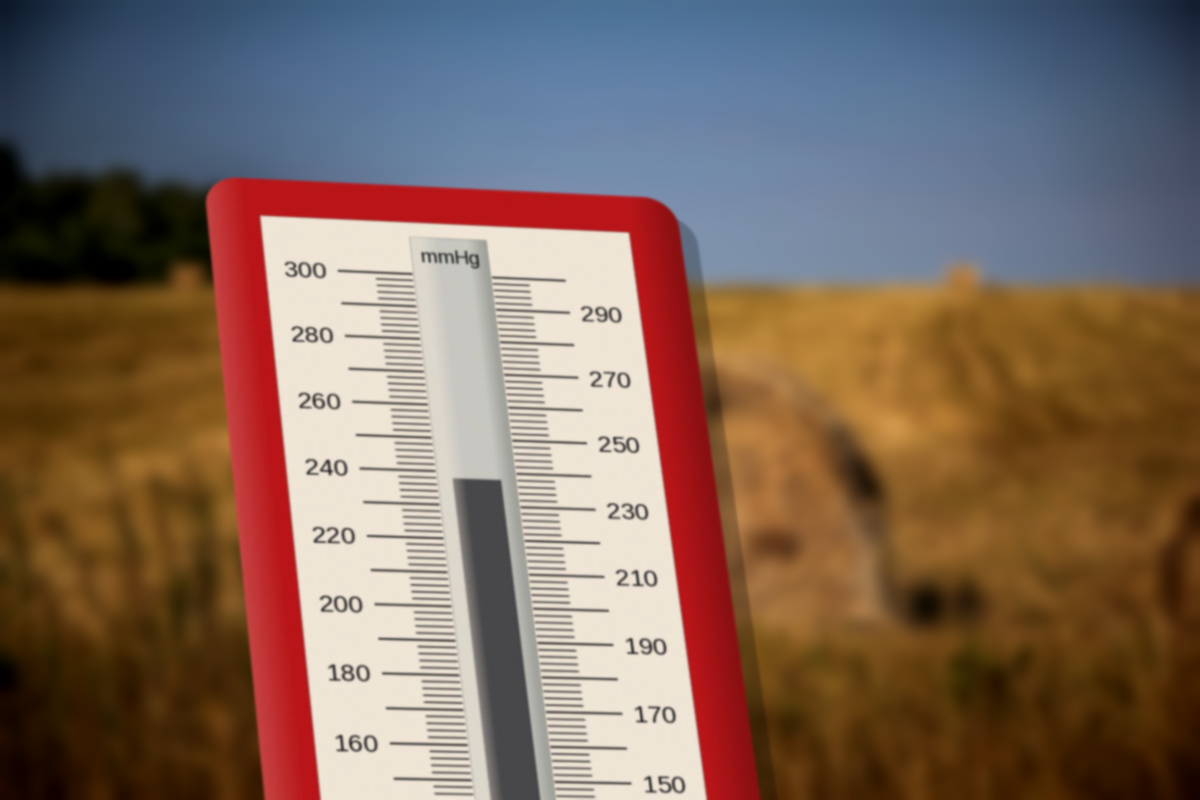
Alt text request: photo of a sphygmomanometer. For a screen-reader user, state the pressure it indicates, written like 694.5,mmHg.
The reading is 238,mmHg
